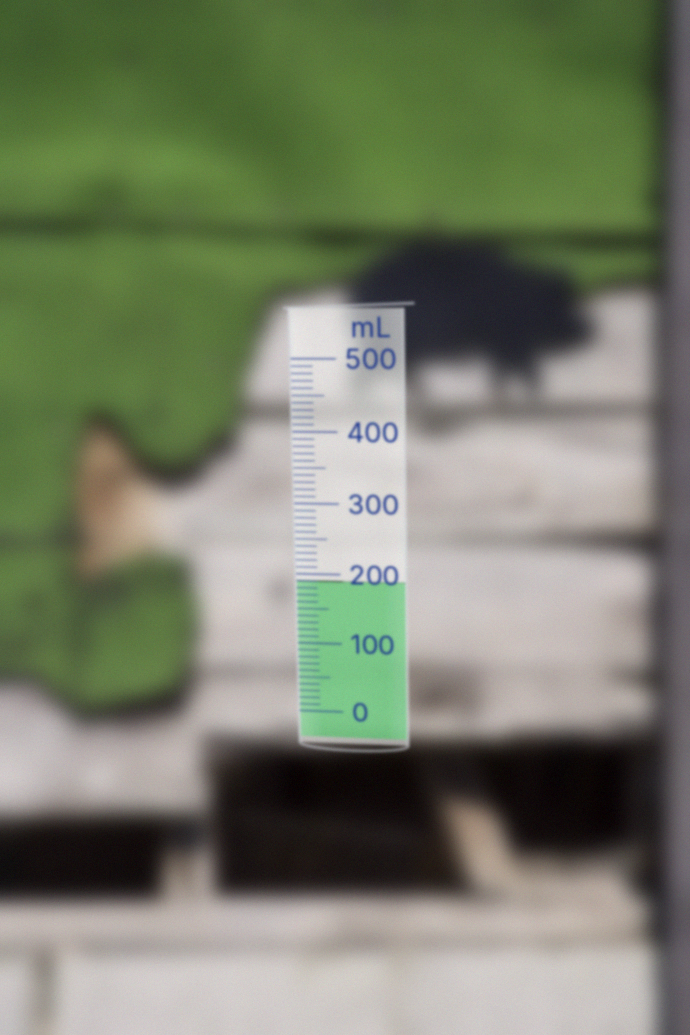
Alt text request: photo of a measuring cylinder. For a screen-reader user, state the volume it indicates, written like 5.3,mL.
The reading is 190,mL
